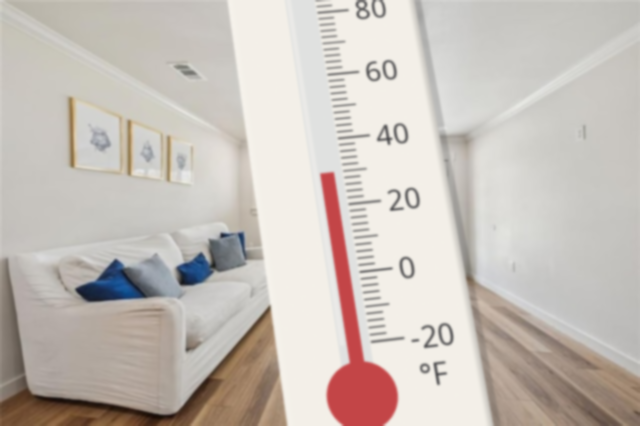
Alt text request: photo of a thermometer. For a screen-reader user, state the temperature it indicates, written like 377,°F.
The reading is 30,°F
